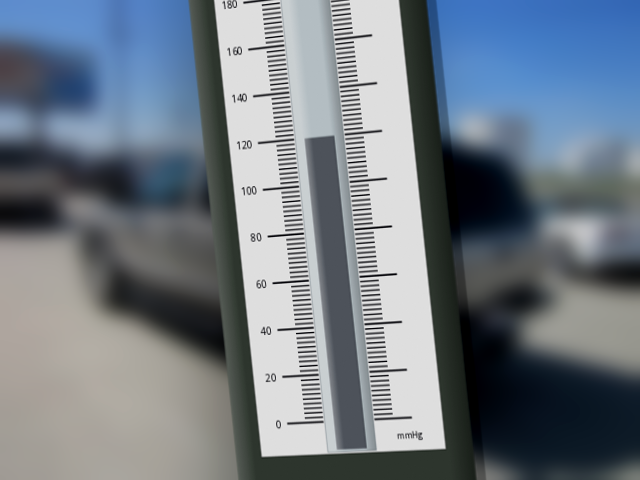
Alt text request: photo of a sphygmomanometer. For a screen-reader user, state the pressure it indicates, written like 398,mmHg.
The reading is 120,mmHg
